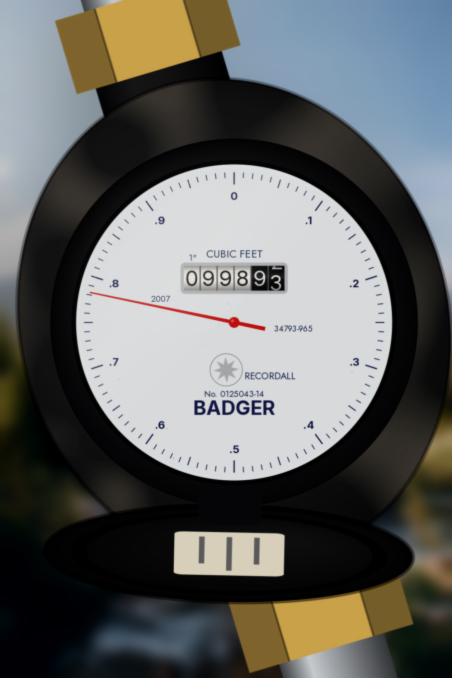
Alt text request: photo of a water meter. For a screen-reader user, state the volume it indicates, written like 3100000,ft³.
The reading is 99892.78,ft³
